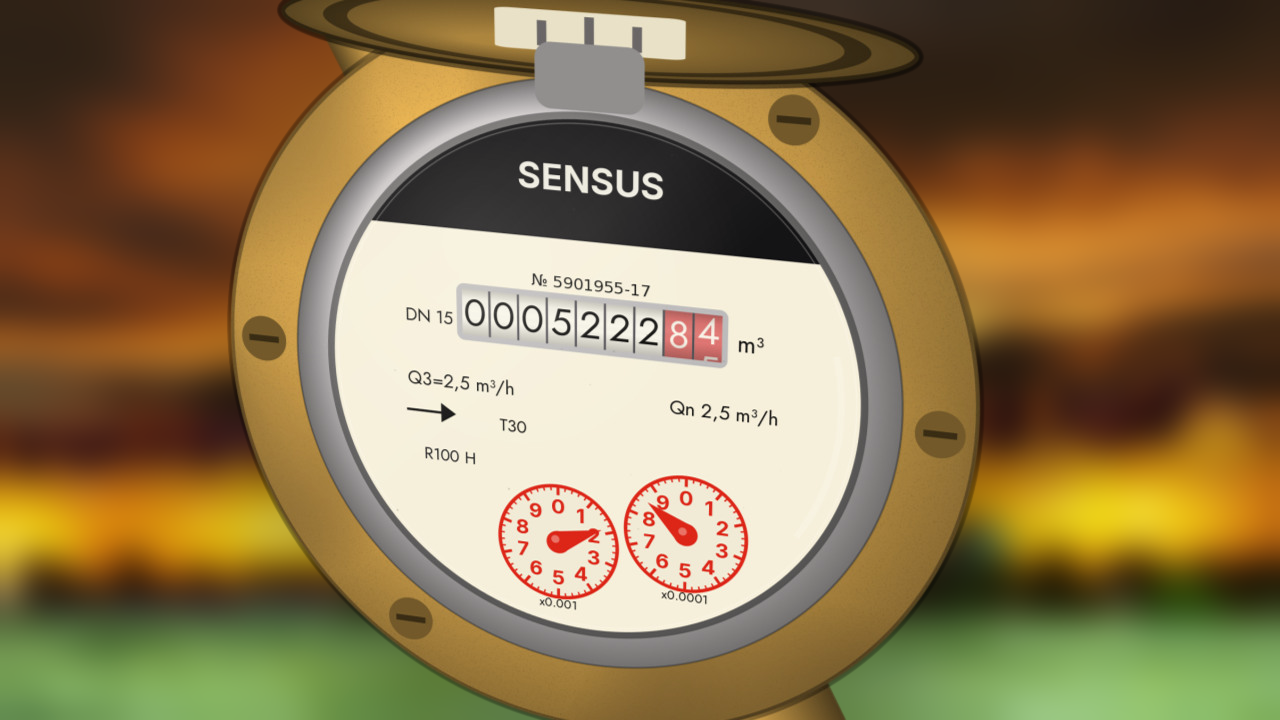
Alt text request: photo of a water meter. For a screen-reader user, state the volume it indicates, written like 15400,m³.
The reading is 5222.8418,m³
